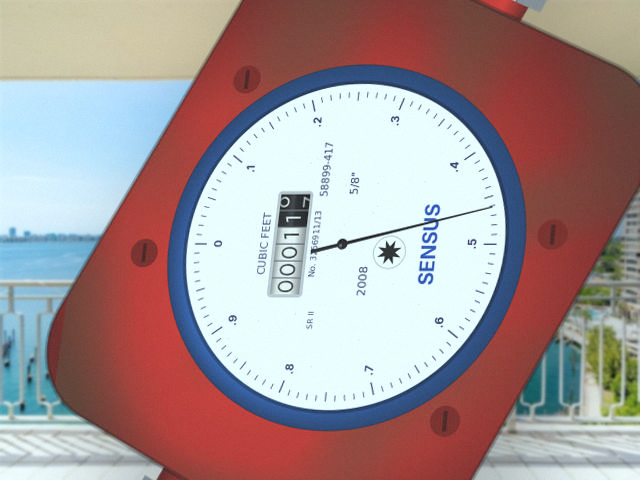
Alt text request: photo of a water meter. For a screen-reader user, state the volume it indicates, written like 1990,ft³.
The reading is 116.46,ft³
